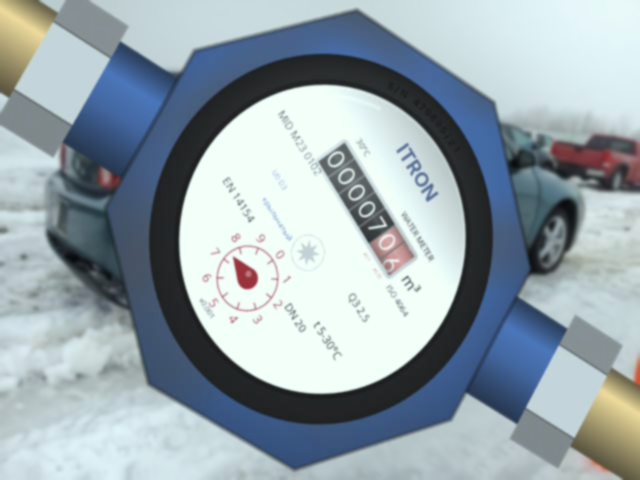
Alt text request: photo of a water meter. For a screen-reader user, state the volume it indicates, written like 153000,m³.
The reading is 7.057,m³
